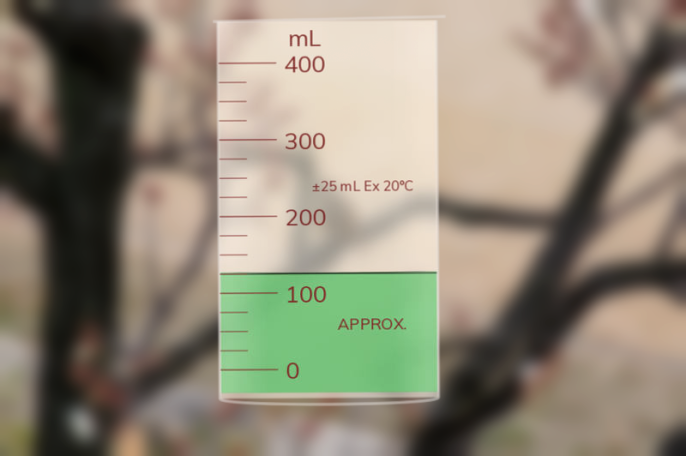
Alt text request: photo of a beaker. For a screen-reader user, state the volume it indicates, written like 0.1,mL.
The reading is 125,mL
